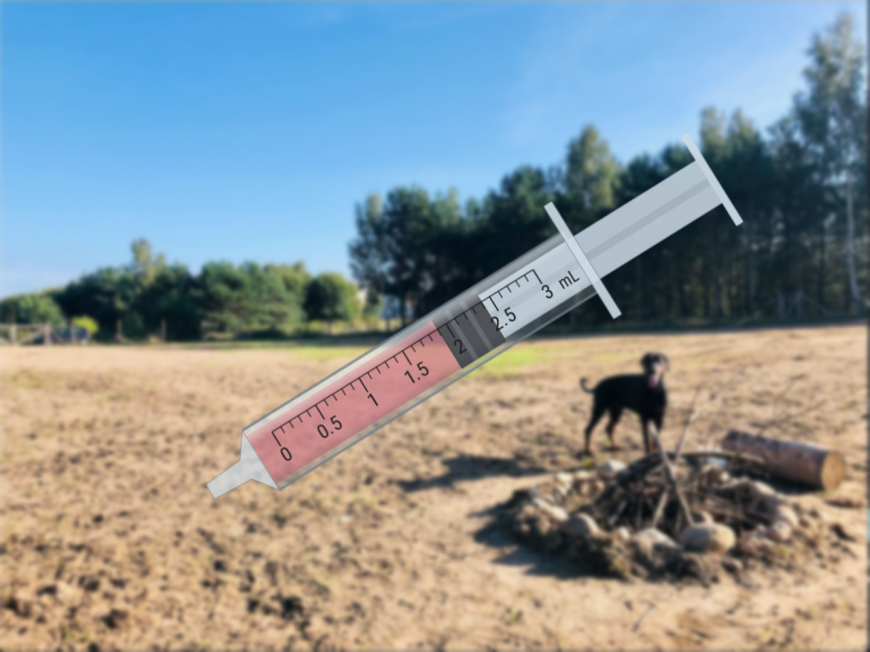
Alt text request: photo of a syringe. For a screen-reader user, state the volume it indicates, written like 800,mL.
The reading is 1.9,mL
